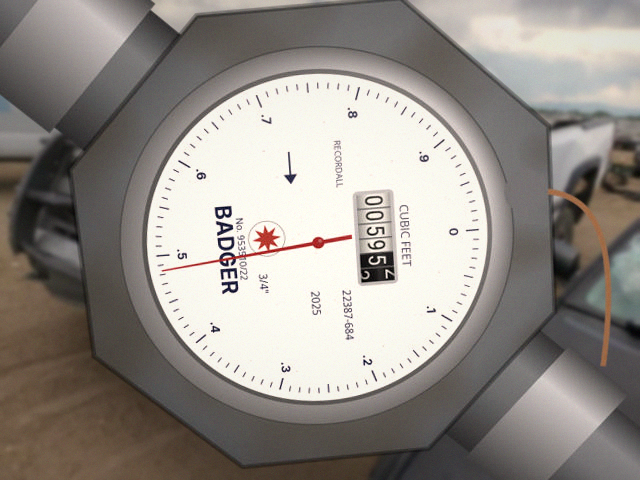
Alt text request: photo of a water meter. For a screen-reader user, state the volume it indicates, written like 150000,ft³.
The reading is 5952.48,ft³
